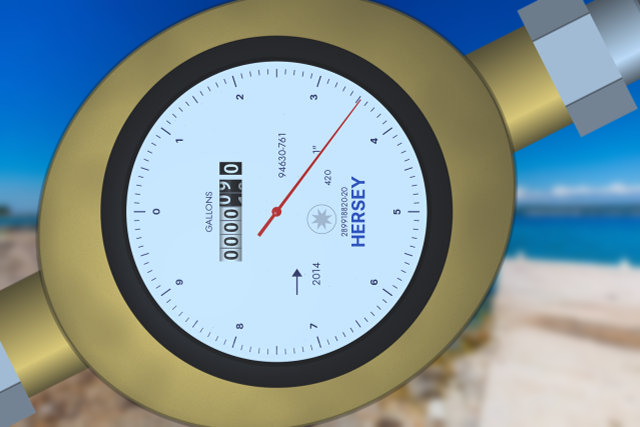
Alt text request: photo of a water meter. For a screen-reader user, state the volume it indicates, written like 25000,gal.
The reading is 93.5,gal
